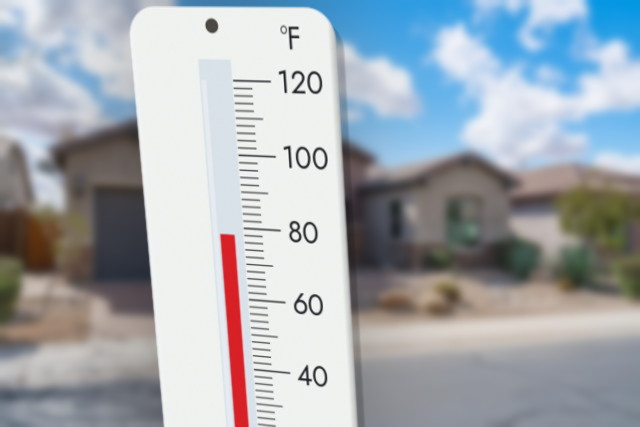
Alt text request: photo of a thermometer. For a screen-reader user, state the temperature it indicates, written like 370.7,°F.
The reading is 78,°F
